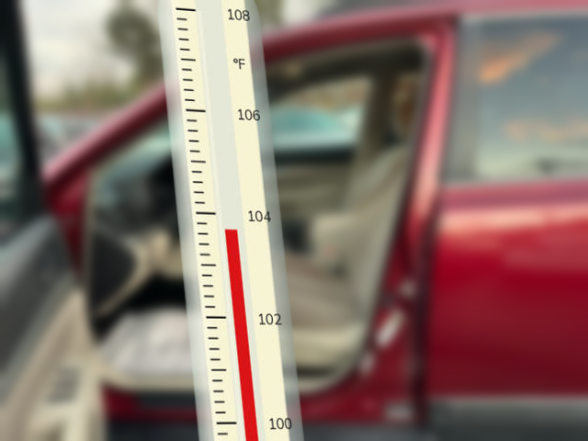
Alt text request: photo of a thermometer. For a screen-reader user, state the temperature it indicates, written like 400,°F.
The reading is 103.7,°F
